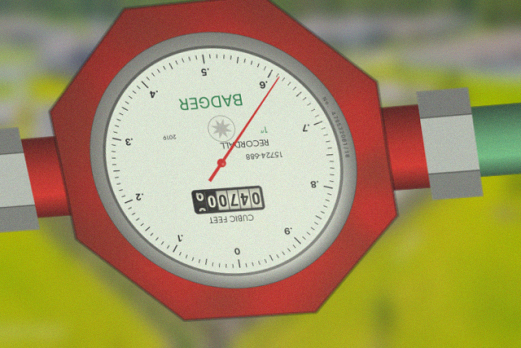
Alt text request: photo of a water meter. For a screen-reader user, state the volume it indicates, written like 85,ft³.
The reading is 47008.61,ft³
